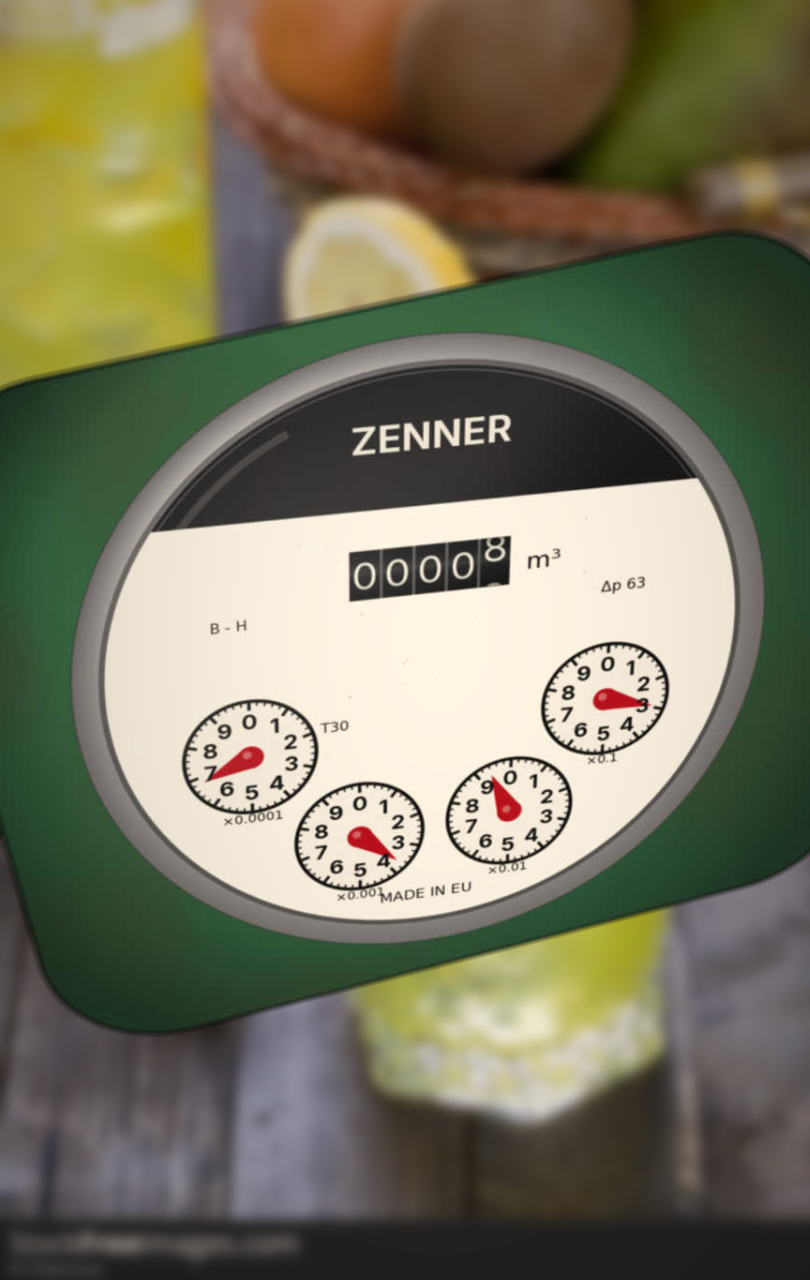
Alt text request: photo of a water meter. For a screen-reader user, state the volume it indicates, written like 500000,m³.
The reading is 8.2936,m³
